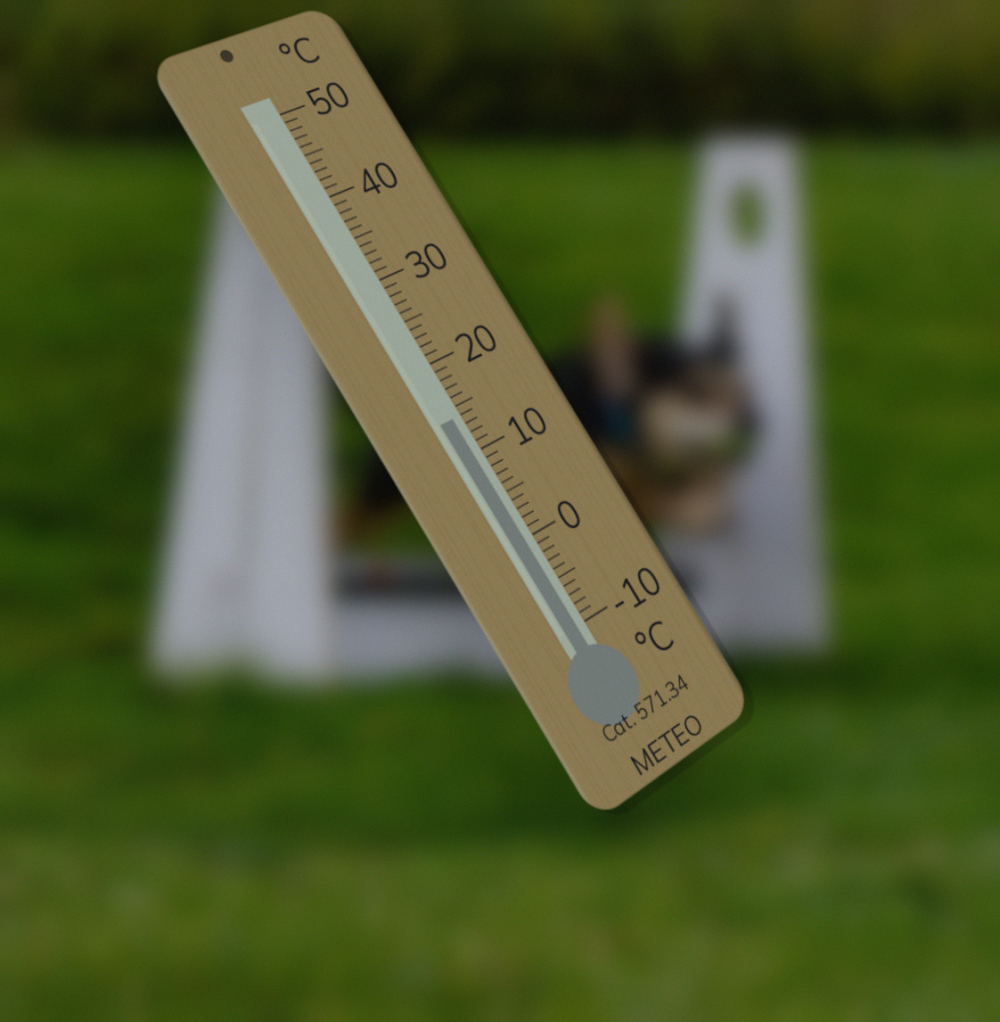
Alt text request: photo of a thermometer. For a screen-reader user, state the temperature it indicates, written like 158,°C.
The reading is 14,°C
